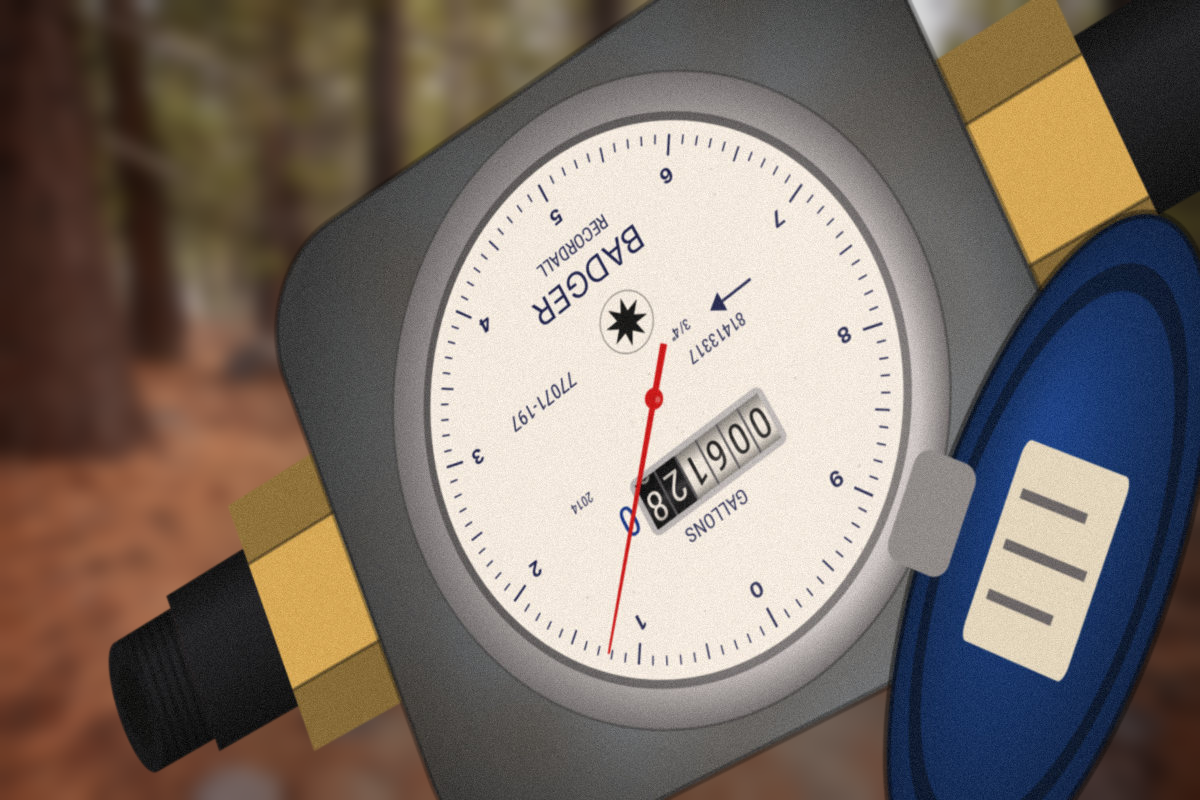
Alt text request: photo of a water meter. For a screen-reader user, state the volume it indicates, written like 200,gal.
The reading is 61281.2,gal
